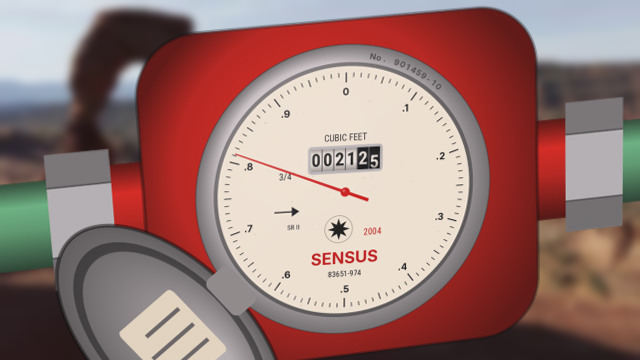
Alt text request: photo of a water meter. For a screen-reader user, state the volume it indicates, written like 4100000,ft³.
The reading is 2124.81,ft³
